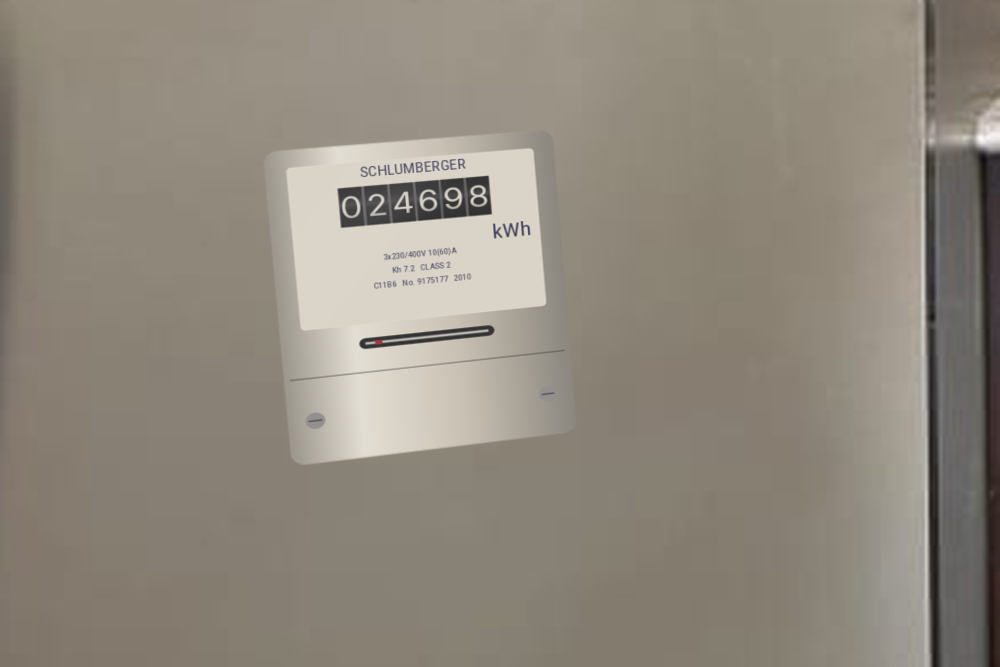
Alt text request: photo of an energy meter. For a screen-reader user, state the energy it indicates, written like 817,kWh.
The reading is 24698,kWh
